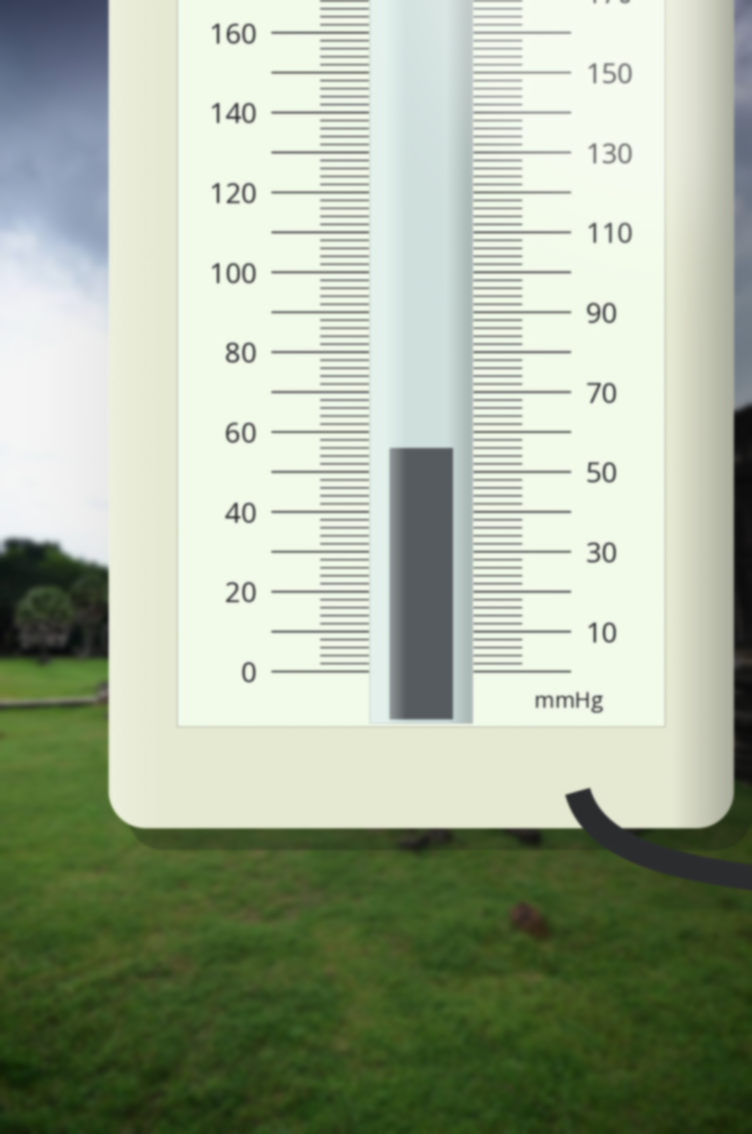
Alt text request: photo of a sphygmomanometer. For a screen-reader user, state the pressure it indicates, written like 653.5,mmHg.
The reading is 56,mmHg
